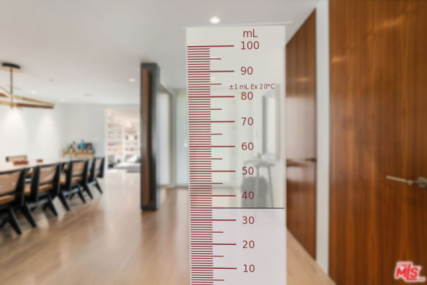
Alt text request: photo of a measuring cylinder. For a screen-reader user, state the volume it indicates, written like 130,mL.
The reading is 35,mL
